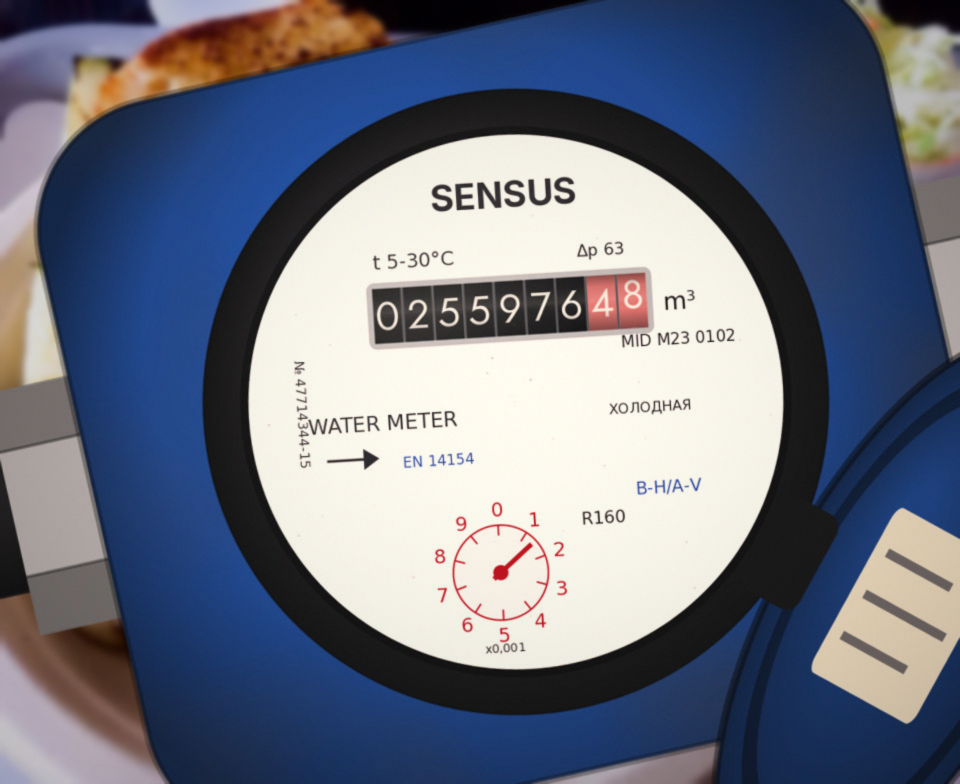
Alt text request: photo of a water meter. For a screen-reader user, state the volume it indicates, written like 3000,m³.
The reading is 255976.481,m³
